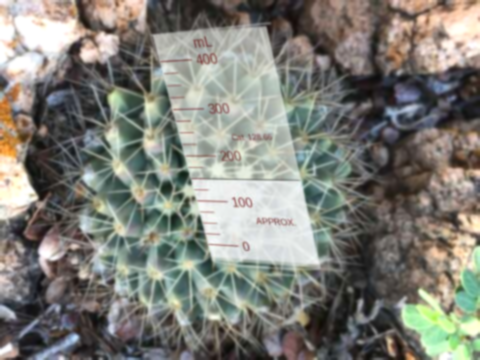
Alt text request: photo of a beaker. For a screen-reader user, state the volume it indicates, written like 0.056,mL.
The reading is 150,mL
